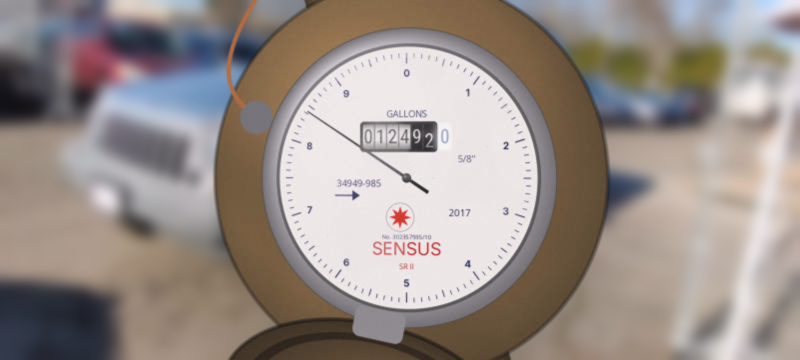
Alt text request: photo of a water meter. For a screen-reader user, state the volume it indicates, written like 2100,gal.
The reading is 124918.4,gal
